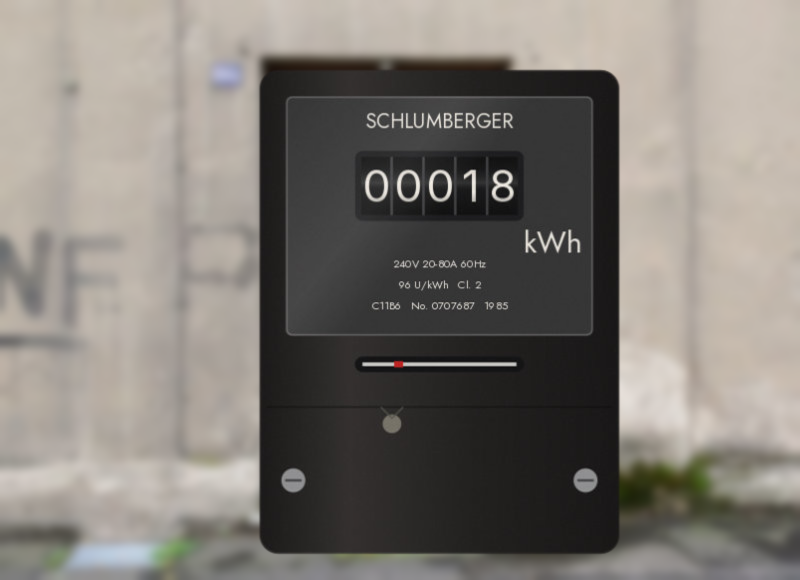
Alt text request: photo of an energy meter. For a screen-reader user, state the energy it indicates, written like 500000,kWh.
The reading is 18,kWh
